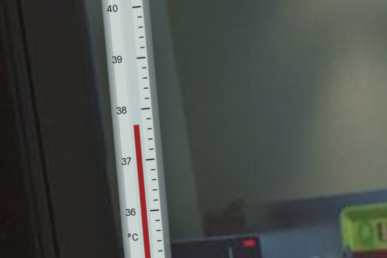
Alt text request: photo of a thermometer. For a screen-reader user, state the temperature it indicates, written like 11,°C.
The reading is 37.7,°C
